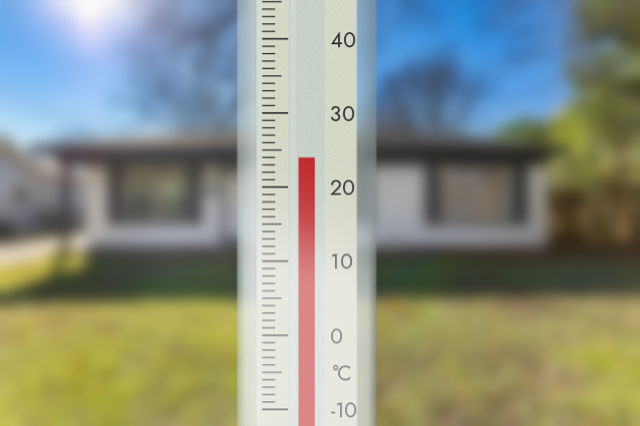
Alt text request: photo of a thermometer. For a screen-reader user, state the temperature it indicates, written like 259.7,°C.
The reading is 24,°C
